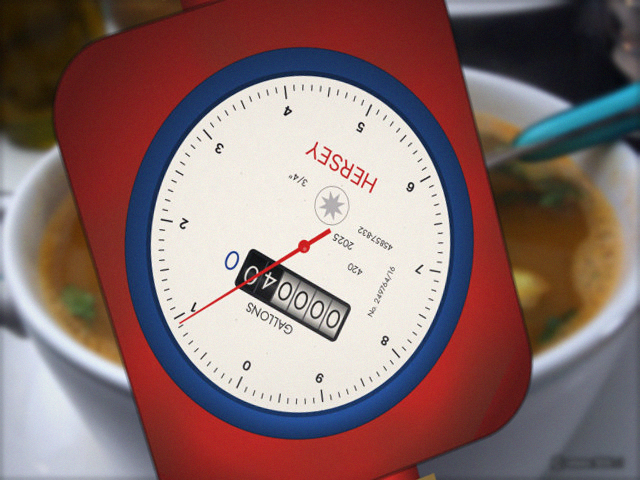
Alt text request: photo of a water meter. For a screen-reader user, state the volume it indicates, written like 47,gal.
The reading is 400.9,gal
